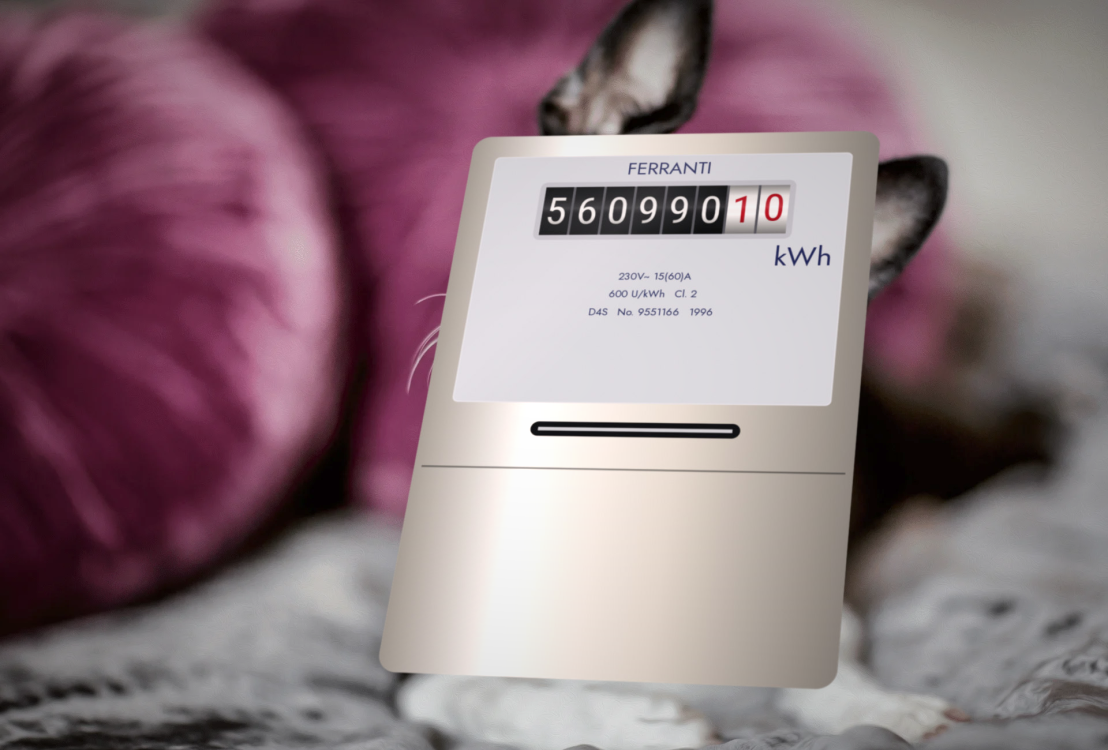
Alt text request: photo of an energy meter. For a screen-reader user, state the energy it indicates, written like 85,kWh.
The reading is 560990.10,kWh
